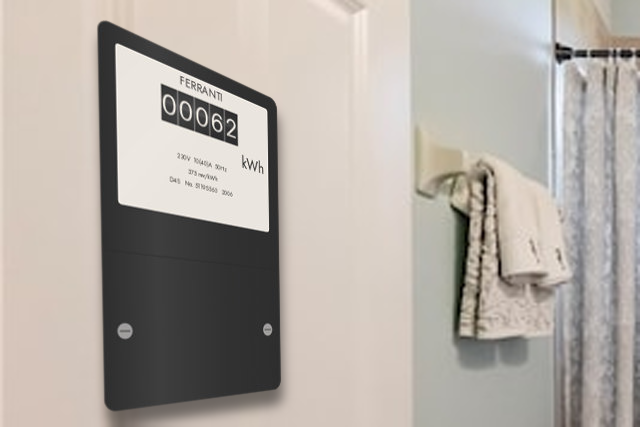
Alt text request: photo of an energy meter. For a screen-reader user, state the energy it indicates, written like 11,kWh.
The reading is 62,kWh
